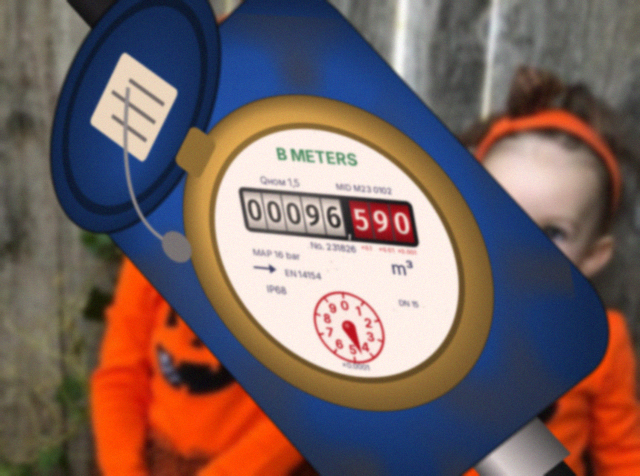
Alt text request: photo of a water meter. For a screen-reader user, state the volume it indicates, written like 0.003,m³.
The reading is 96.5904,m³
